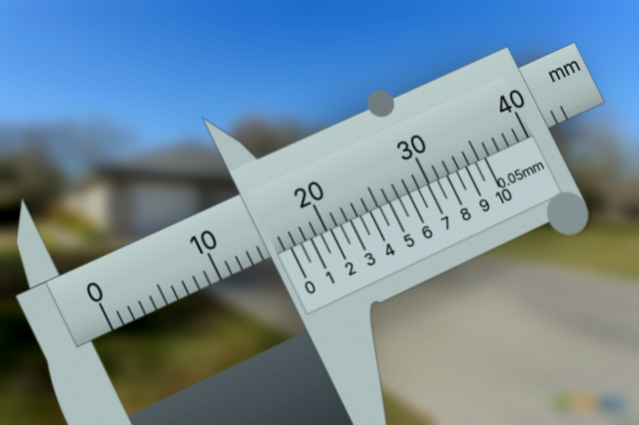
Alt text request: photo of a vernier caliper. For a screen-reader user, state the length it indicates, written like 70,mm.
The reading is 16.6,mm
